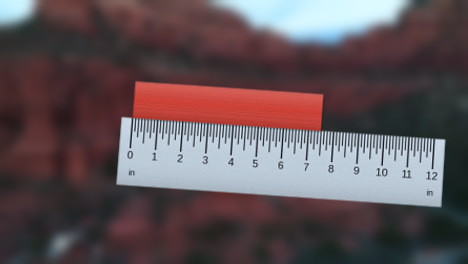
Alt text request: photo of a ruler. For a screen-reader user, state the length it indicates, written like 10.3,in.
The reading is 7.5,in
